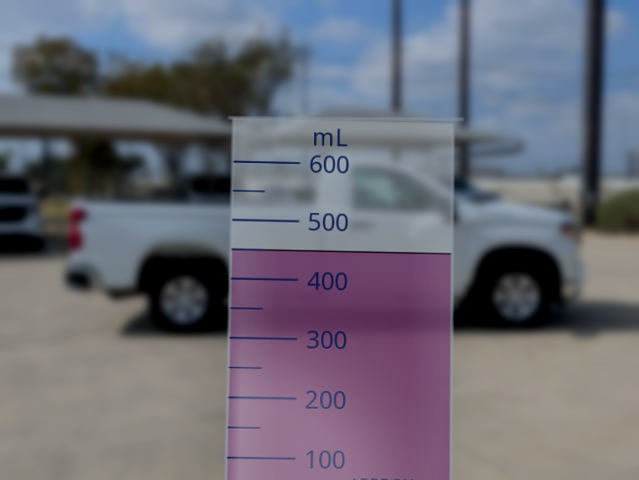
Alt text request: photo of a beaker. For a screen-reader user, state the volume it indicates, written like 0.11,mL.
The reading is 450,mL
